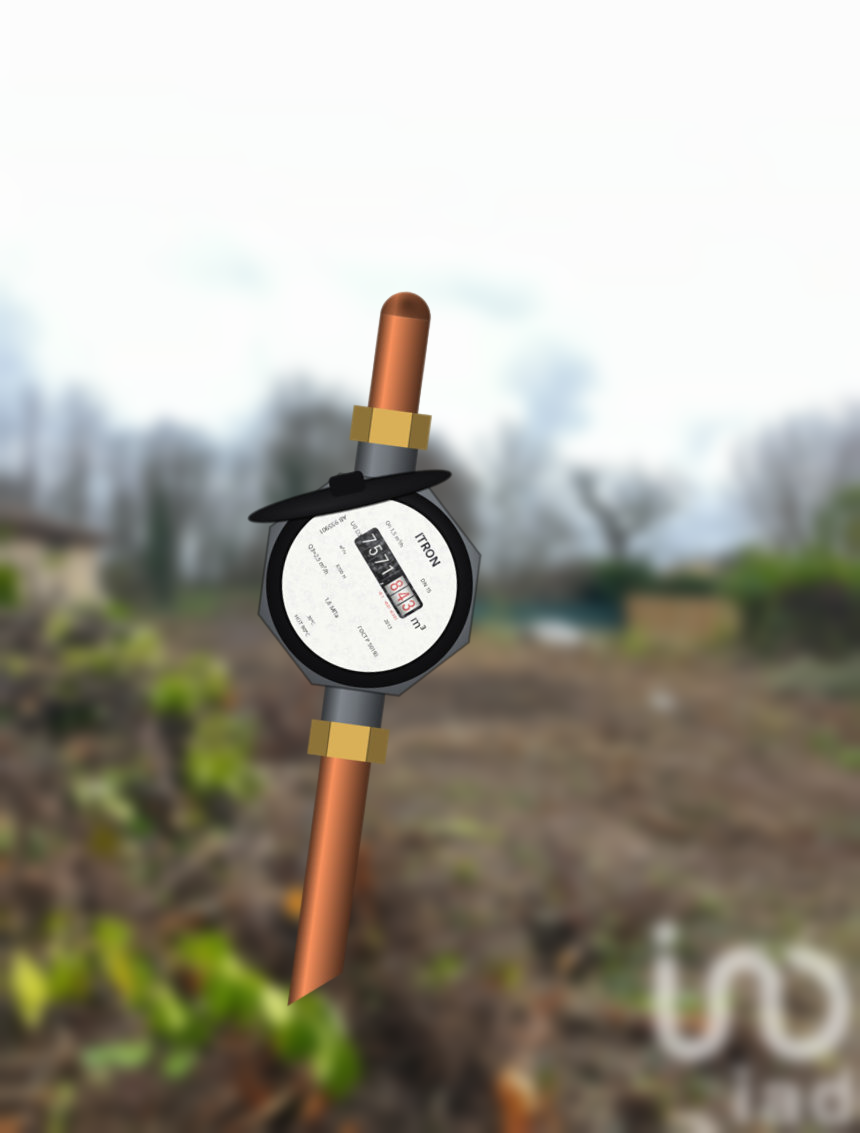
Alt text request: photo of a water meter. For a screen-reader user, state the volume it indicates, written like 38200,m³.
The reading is 7571.843,m³
